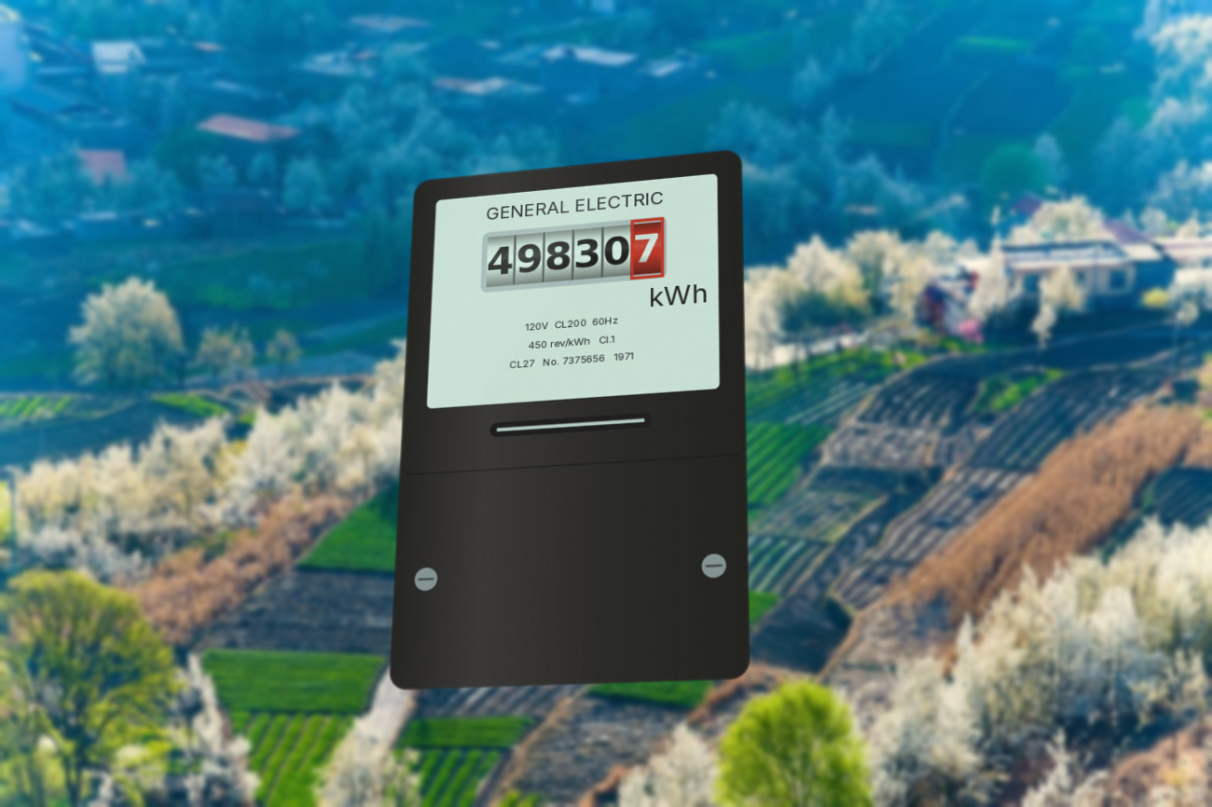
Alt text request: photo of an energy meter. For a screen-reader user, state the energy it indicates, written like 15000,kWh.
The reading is 49830.7,kWh
